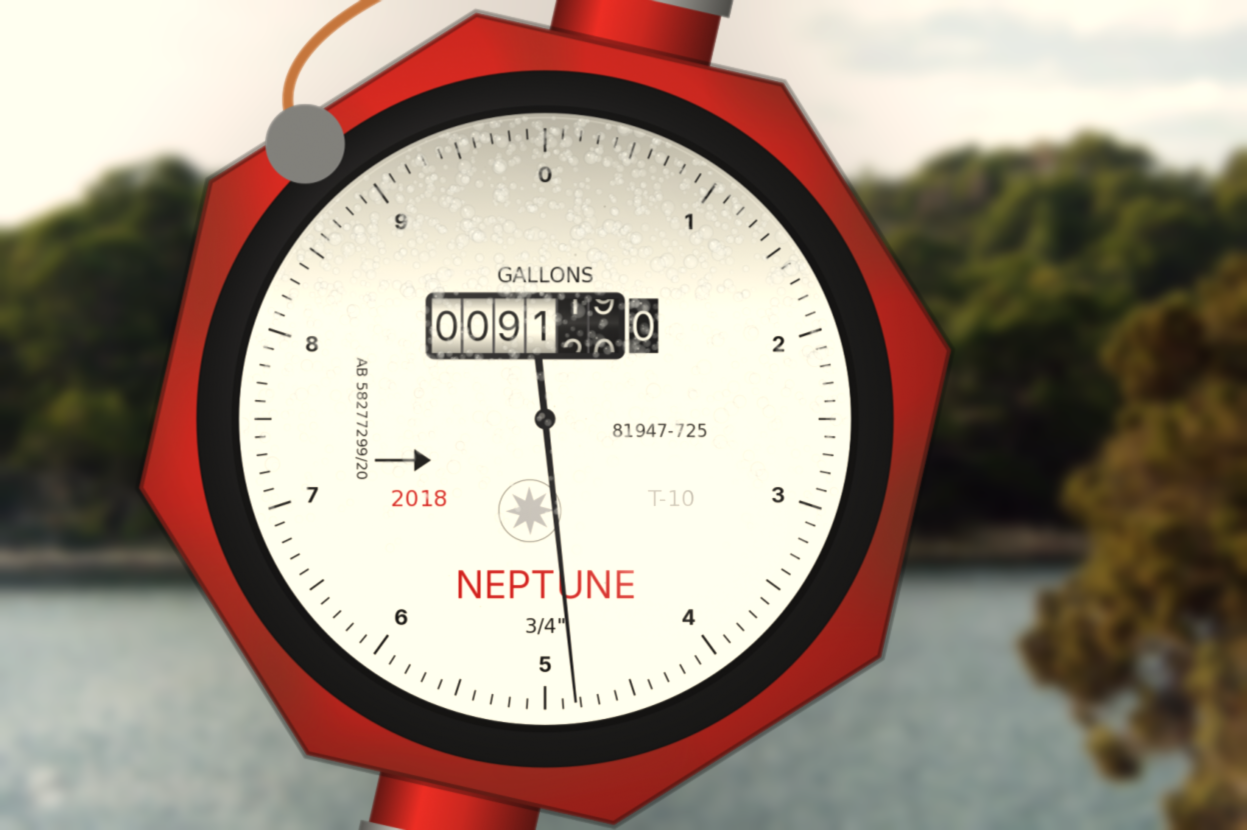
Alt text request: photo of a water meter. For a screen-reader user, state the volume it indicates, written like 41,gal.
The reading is 91194.8,gal
